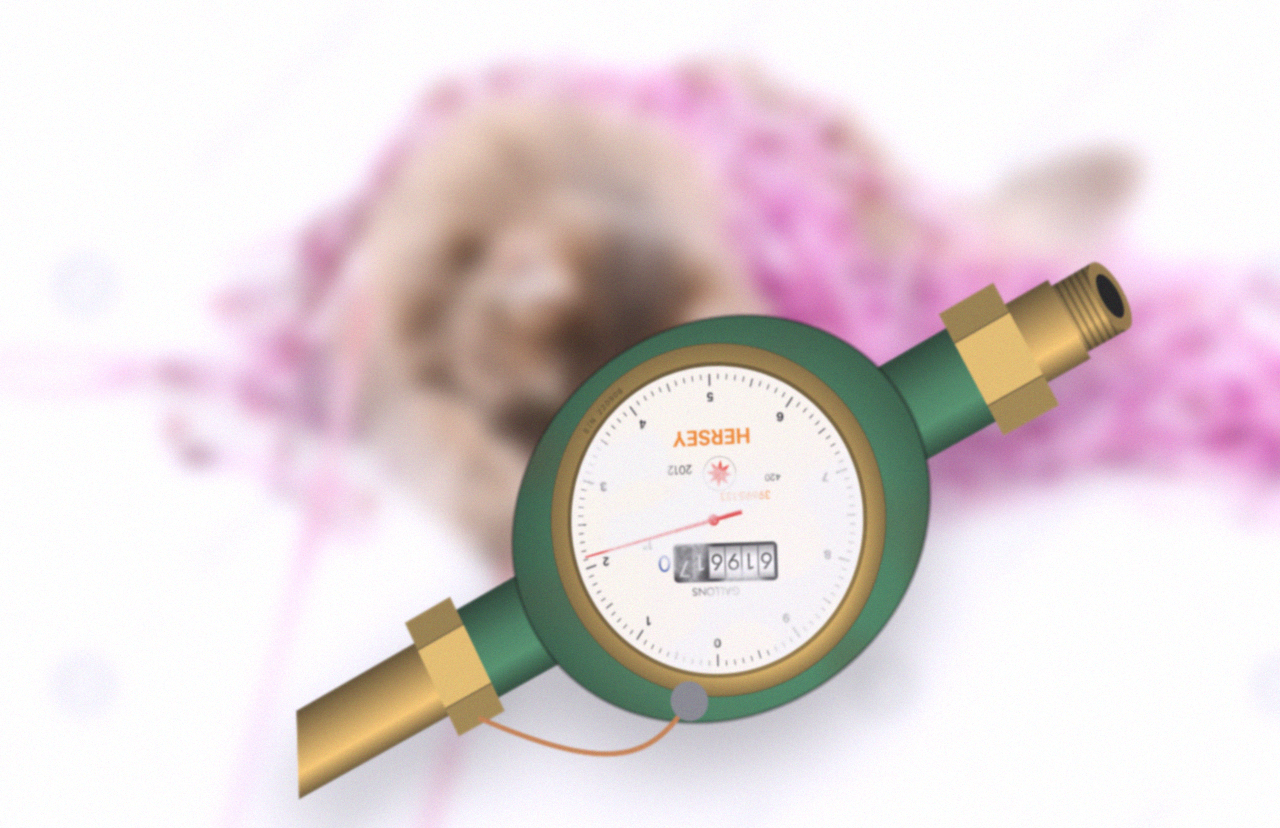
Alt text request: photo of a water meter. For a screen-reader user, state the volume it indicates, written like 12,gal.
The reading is 6196172.1,gal
